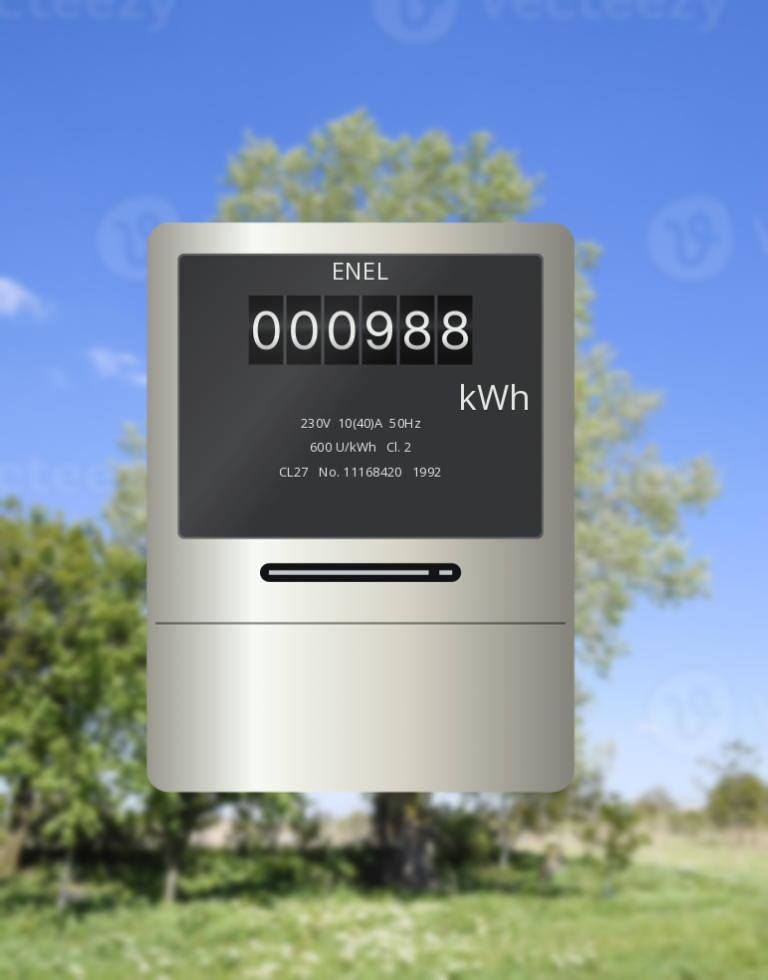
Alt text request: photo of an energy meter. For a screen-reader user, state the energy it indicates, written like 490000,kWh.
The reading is 988,kWh
